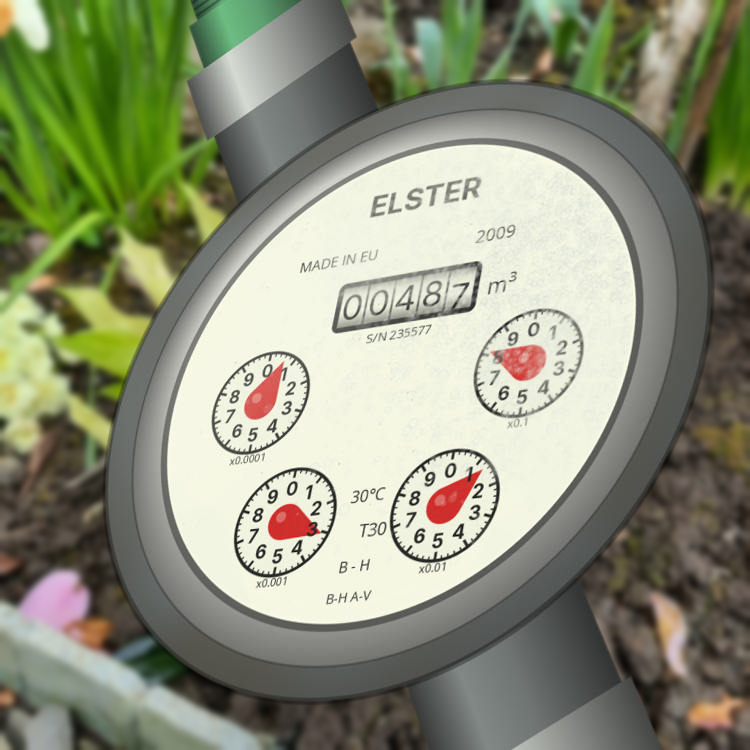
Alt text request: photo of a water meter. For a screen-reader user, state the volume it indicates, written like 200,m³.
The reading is 486.8130,m³
